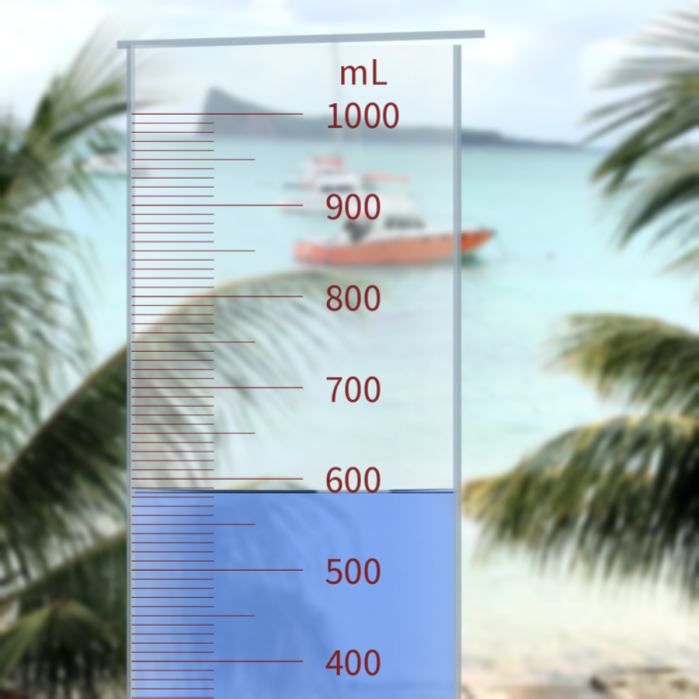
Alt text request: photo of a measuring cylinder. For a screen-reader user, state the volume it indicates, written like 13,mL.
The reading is 585,mL
